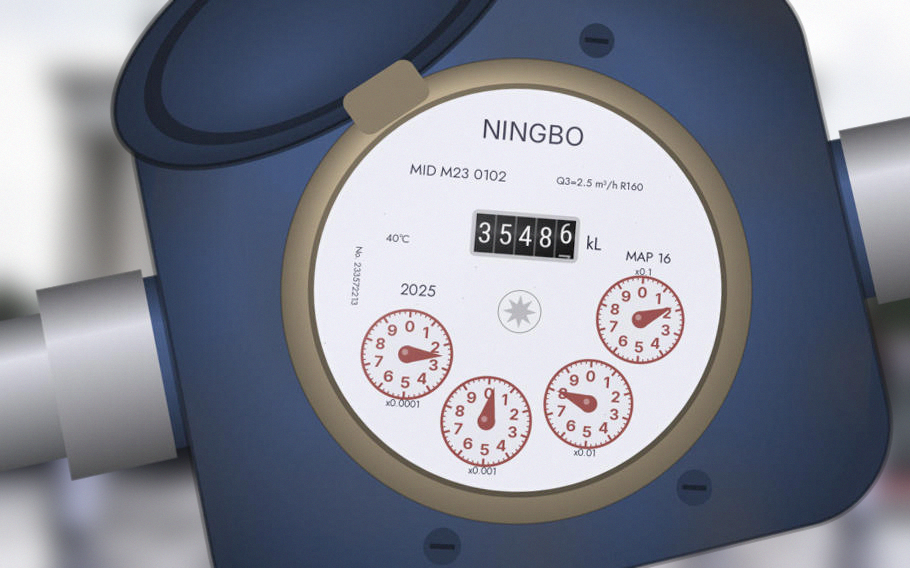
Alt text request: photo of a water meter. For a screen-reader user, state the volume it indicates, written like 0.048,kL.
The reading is 35486.1802,kL
